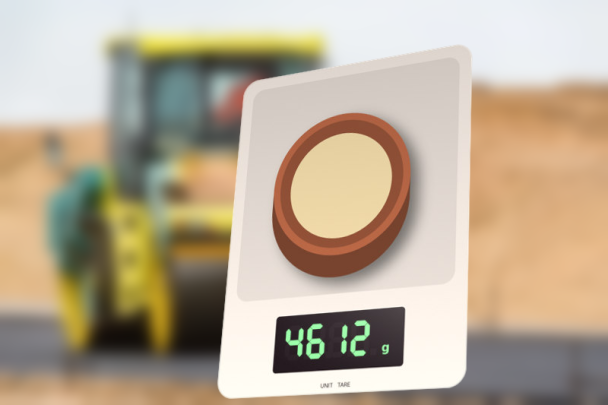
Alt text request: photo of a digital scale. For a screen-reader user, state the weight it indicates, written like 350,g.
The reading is 4612,g
